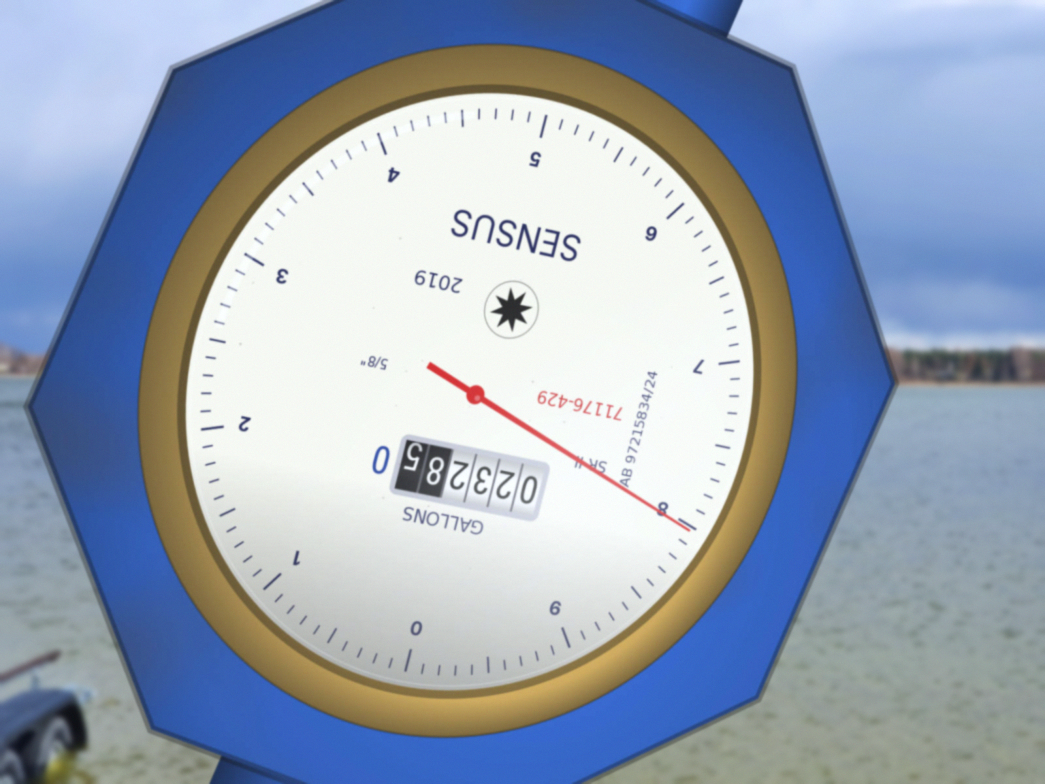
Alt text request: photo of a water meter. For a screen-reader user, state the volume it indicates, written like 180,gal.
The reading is 232848.0,gal
